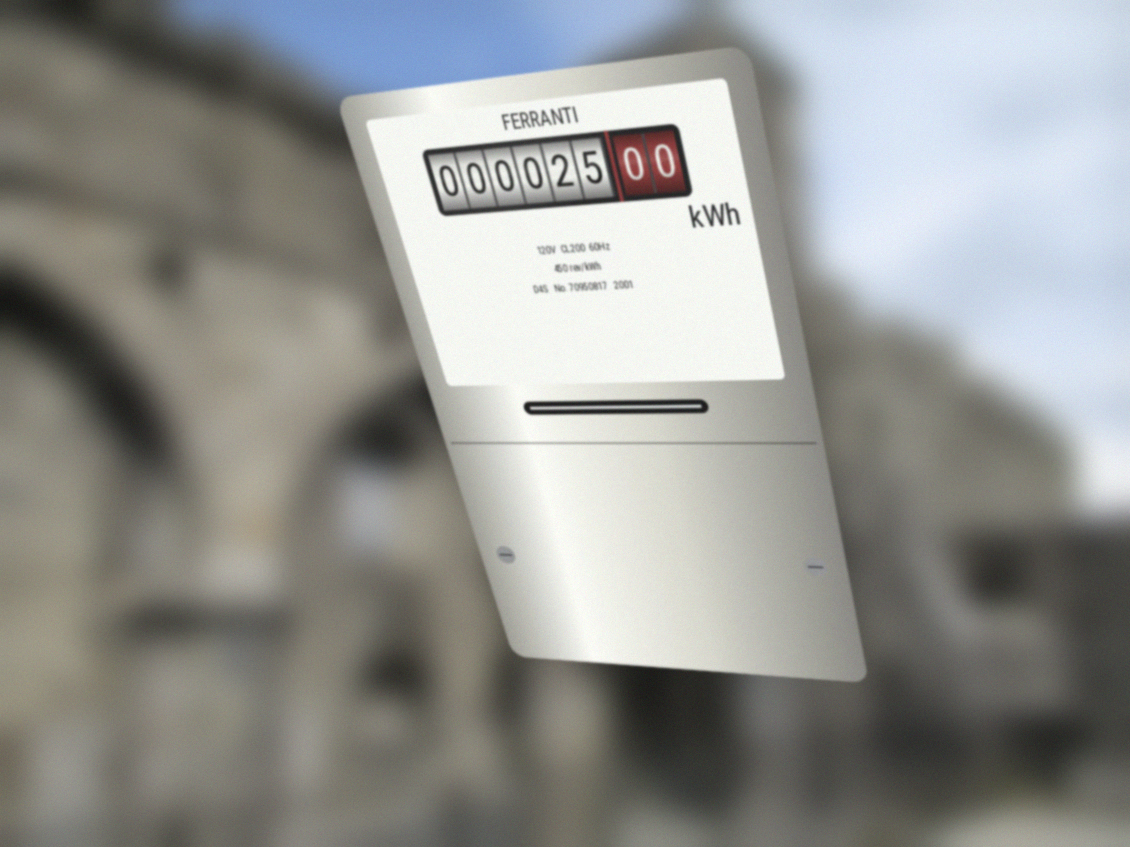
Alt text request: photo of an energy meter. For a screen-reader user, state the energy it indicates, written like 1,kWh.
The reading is 25.00,kWh
